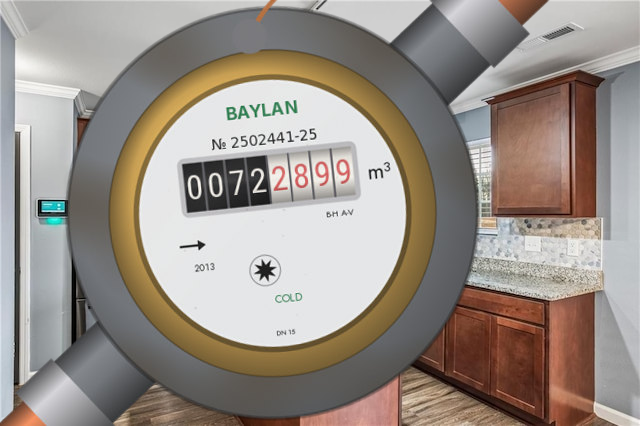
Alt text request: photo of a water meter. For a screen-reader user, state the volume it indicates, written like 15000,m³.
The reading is 72.2899,m³
